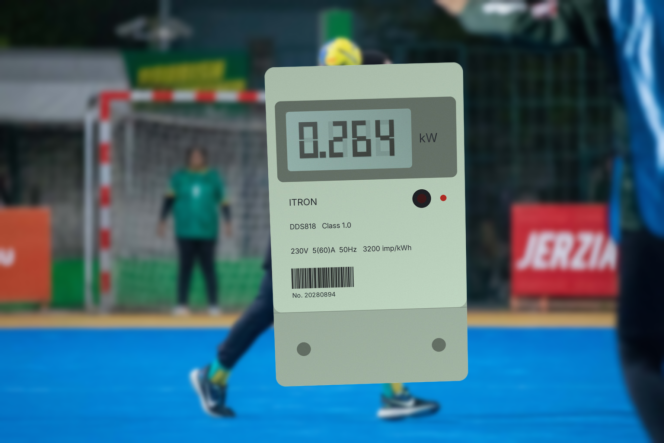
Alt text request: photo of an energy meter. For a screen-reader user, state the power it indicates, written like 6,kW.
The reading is 0.264,kW
